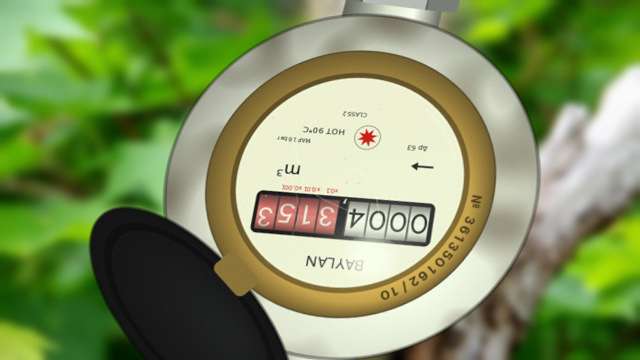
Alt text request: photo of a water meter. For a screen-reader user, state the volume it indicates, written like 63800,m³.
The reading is 4.3153,m³
